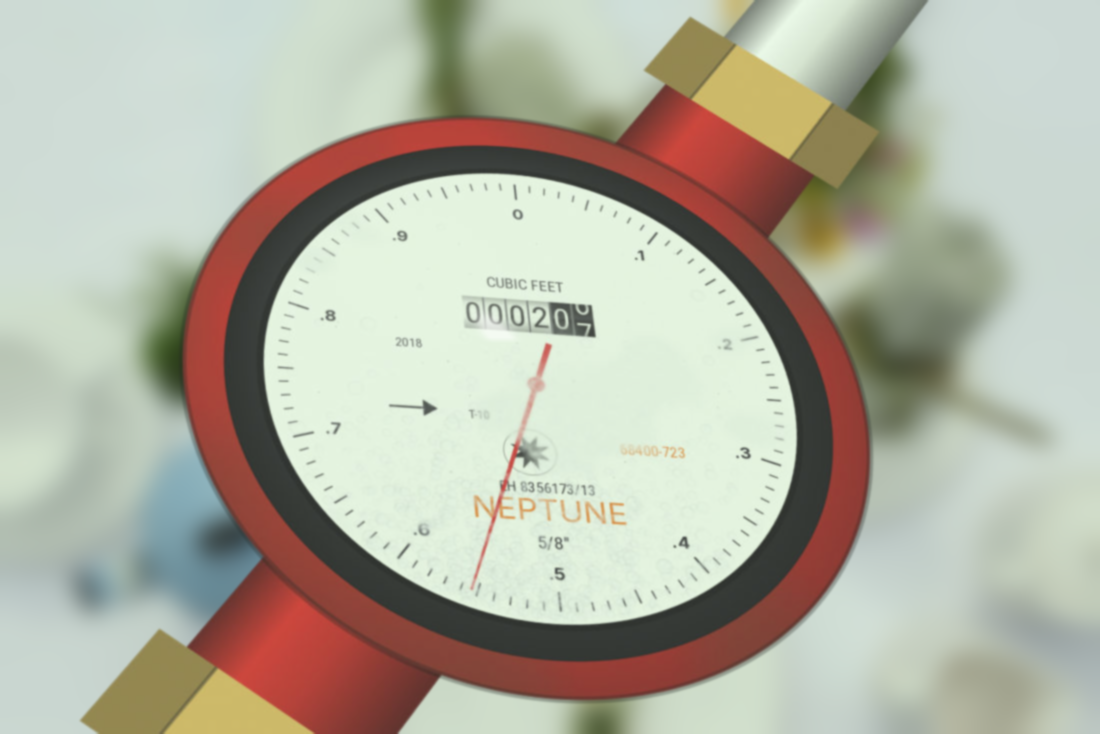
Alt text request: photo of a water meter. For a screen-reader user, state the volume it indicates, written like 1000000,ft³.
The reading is 206.55,ft³
